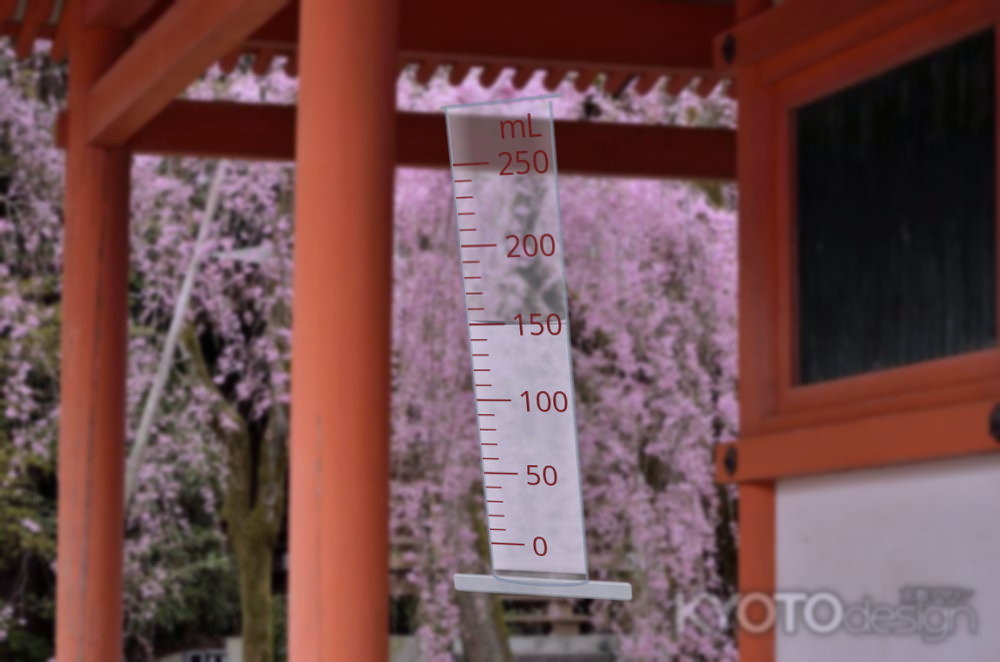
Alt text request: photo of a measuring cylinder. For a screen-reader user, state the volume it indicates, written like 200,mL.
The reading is 150,mL
